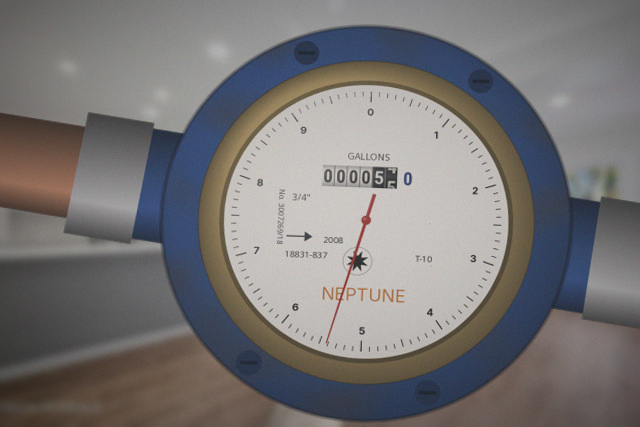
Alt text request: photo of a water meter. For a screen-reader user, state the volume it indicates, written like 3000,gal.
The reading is 545.4,gal
